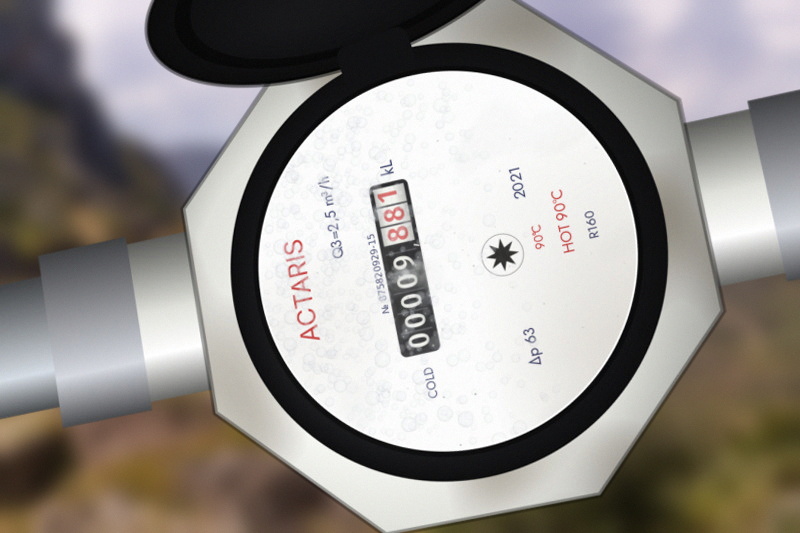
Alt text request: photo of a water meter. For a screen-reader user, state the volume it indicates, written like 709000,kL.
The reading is 9.881,kL
